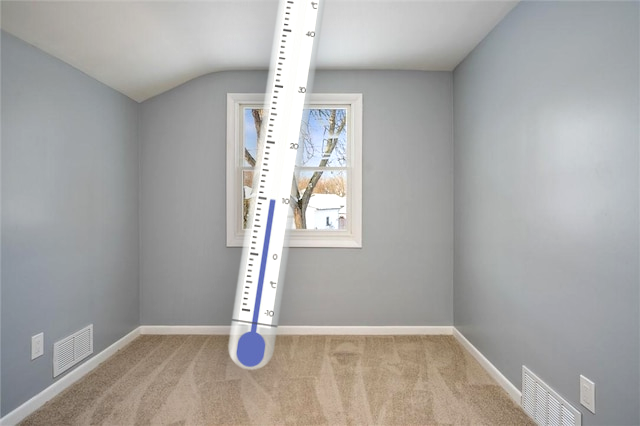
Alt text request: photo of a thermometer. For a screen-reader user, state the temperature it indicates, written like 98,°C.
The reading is 10,°C
